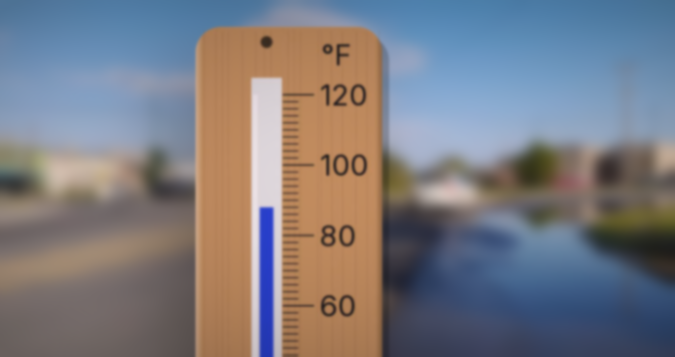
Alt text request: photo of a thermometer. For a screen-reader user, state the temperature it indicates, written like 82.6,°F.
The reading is 88,°F
